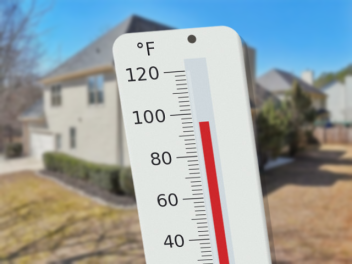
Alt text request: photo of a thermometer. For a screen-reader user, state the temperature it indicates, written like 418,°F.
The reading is 96,°F
